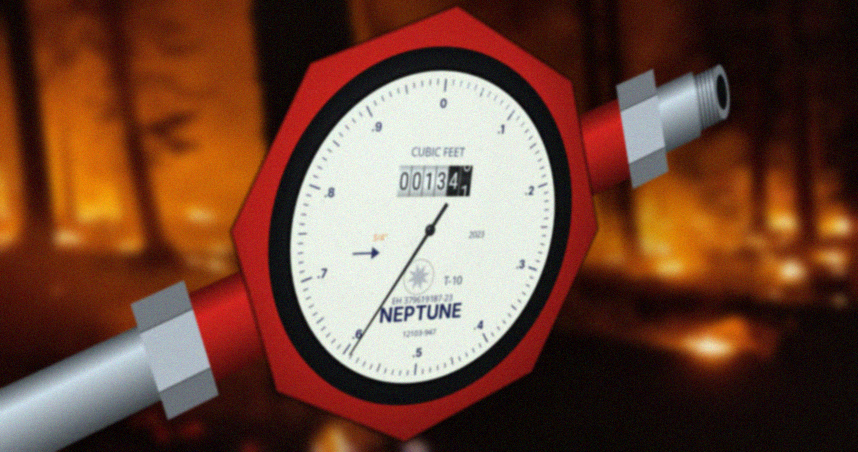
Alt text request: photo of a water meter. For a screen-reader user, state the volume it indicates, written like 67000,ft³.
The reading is 1340.59,ft³
